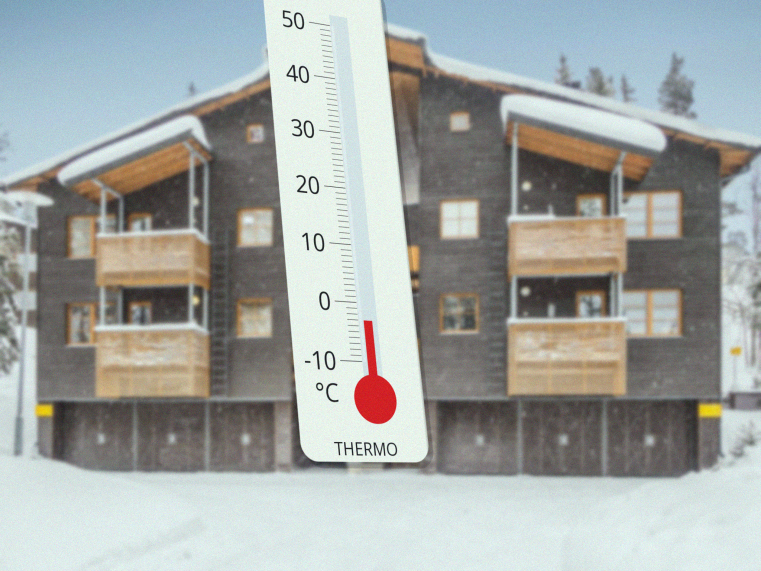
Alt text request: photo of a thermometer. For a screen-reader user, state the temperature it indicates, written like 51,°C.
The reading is -3,°C
